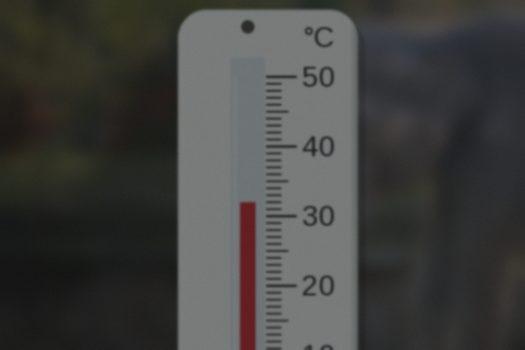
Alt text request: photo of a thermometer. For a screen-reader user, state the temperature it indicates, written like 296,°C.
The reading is 32,°C
